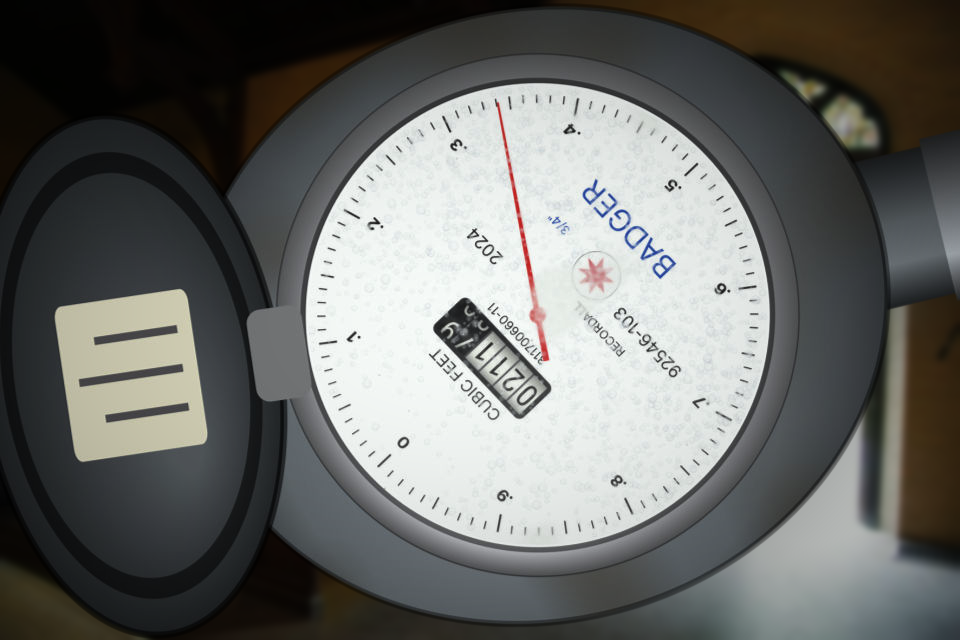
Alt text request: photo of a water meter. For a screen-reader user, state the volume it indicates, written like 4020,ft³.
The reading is 21179.34,ft³
